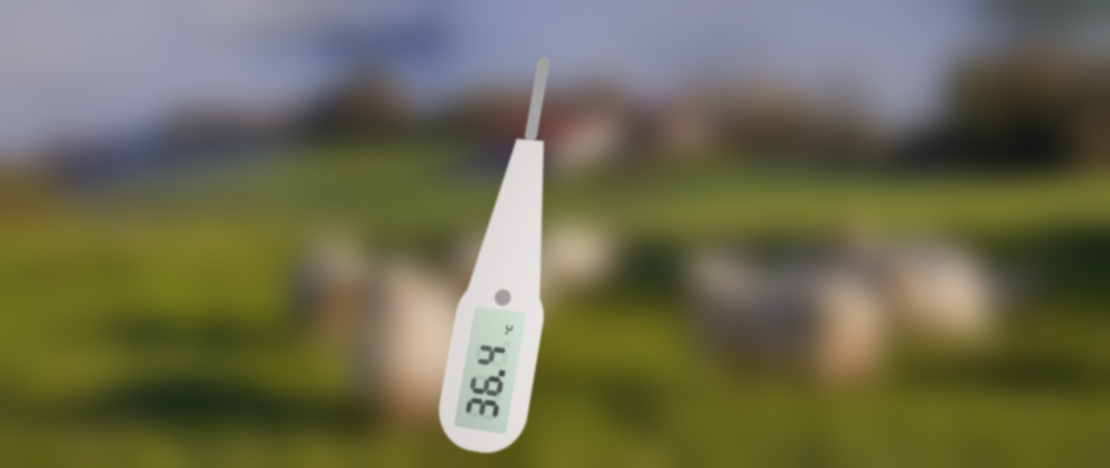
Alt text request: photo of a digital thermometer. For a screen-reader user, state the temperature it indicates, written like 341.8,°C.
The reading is 36.4,°C
